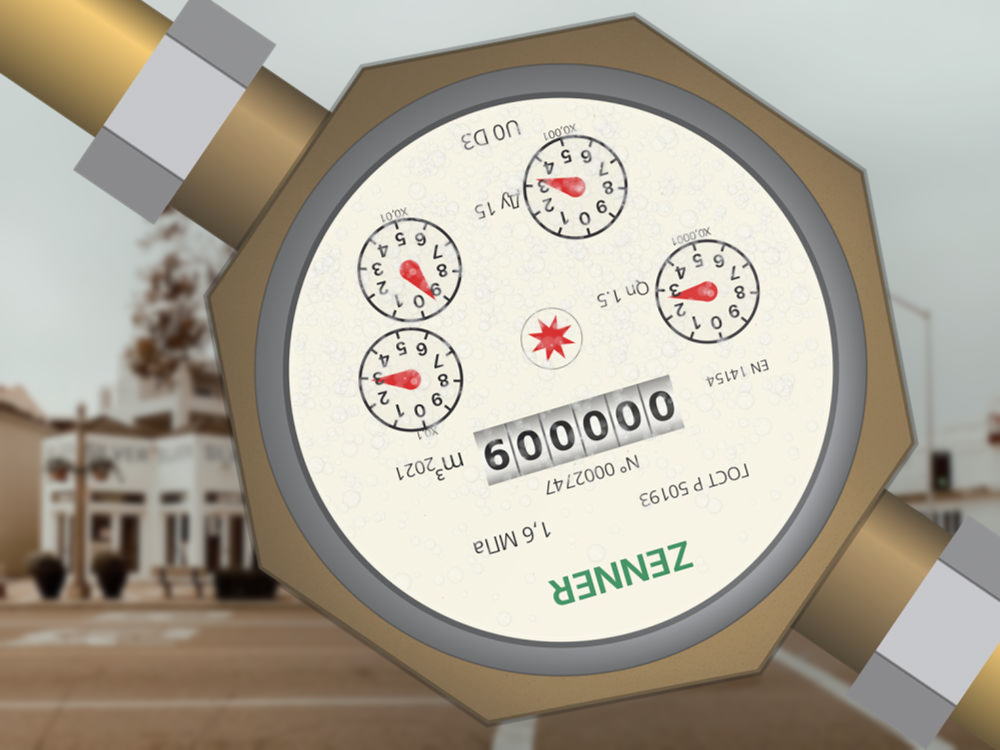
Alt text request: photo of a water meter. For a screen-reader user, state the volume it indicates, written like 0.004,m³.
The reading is 9.2932,m³
